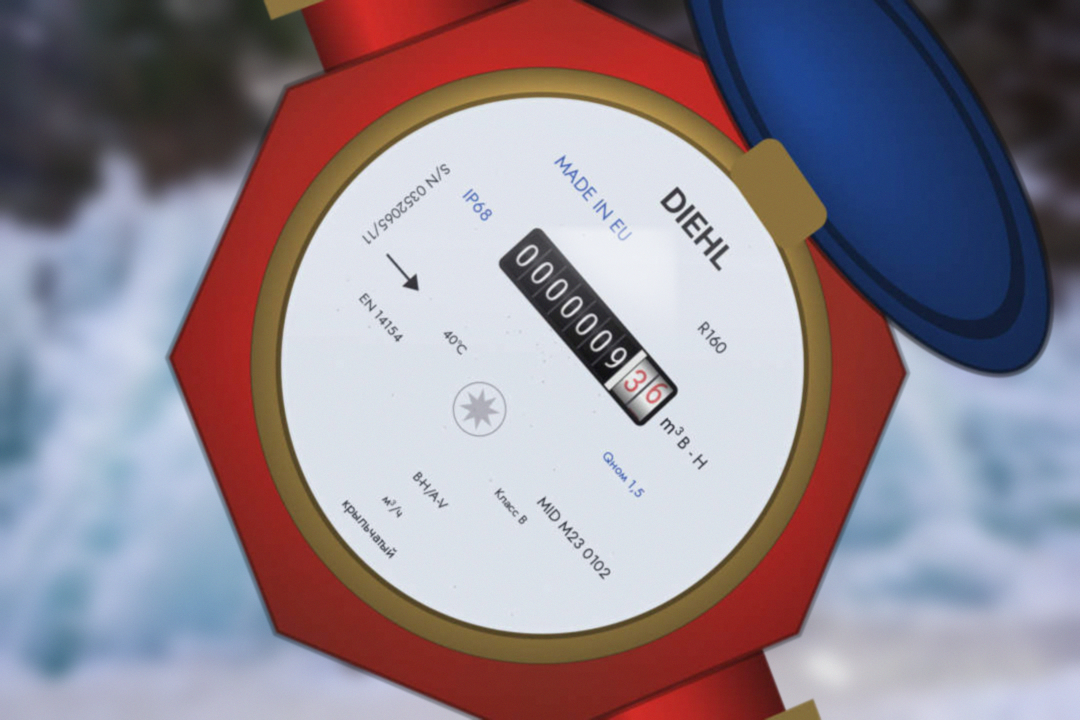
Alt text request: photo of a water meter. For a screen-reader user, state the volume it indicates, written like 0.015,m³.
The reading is 9.36,m³
